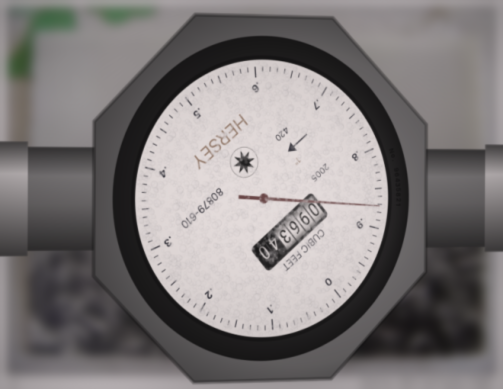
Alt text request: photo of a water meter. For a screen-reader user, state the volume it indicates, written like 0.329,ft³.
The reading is 96339.87,ft³
